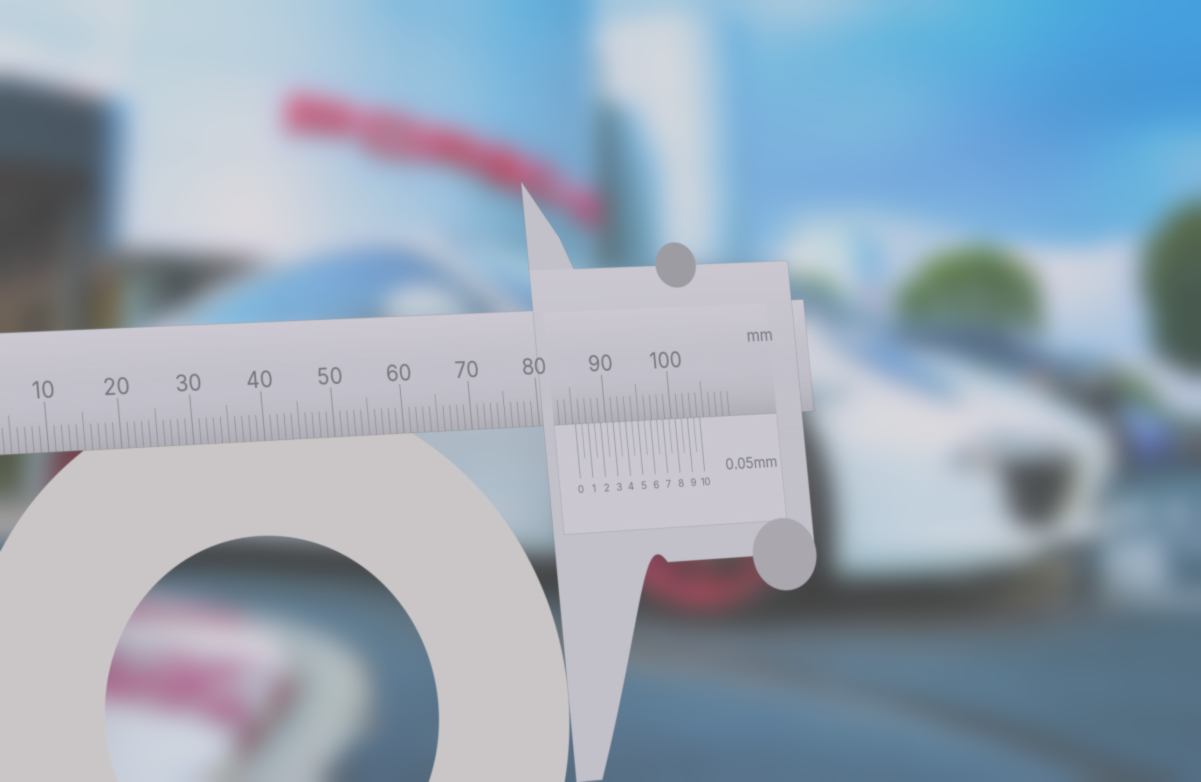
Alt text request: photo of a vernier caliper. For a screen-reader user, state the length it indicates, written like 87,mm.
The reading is 85.4,mm
